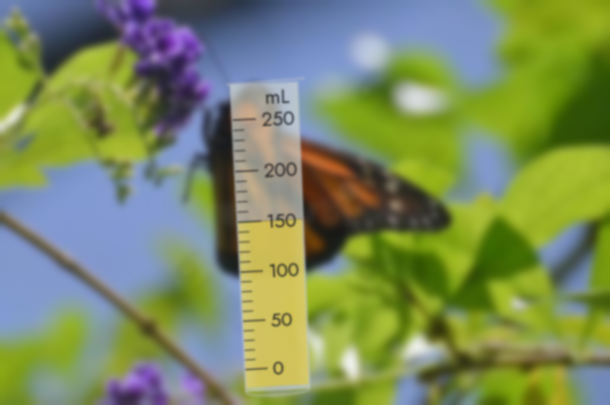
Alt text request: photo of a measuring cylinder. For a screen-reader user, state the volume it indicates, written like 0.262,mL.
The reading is 150,mL
